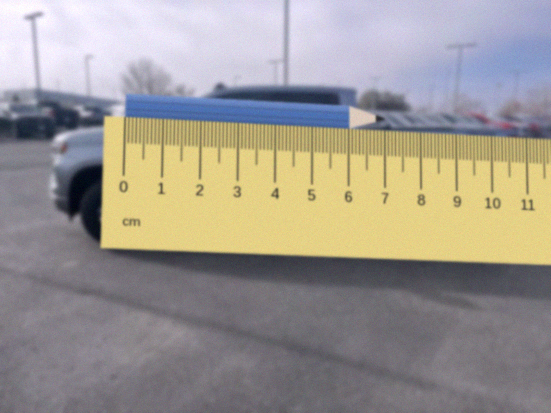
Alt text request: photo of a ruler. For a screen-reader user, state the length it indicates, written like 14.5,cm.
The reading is 7,cm
